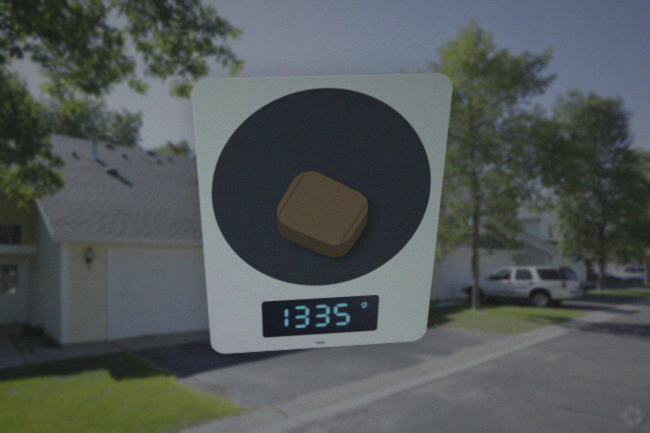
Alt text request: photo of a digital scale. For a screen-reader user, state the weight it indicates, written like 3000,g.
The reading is 1335,g
